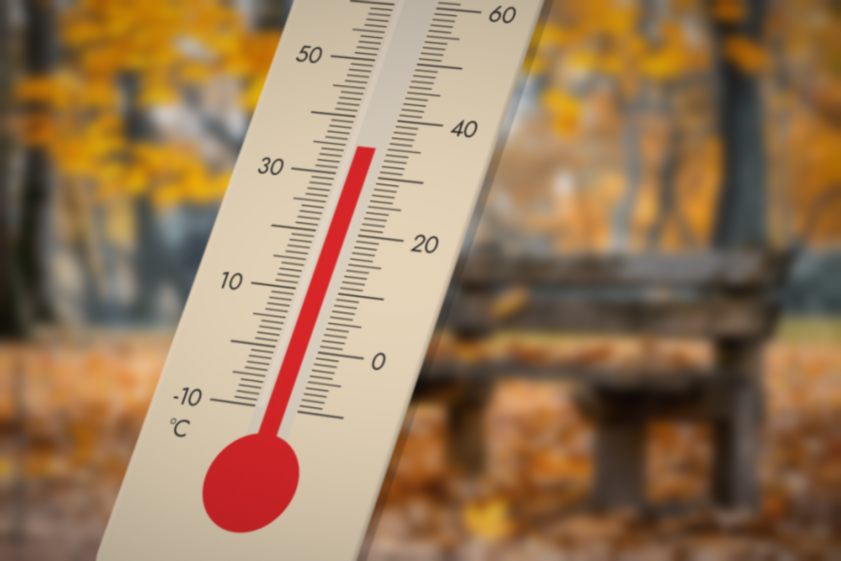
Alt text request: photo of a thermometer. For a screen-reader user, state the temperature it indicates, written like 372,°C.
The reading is 35,°C
